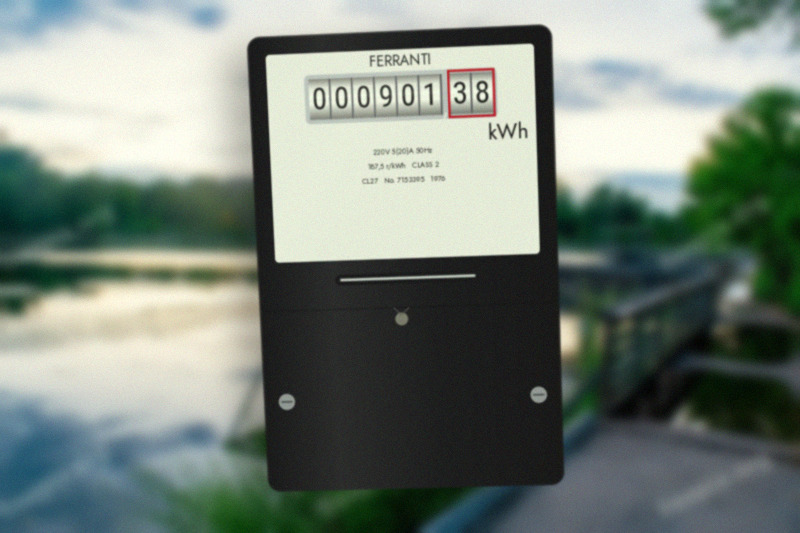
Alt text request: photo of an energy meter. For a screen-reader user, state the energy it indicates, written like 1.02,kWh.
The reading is 901.38,kWh
